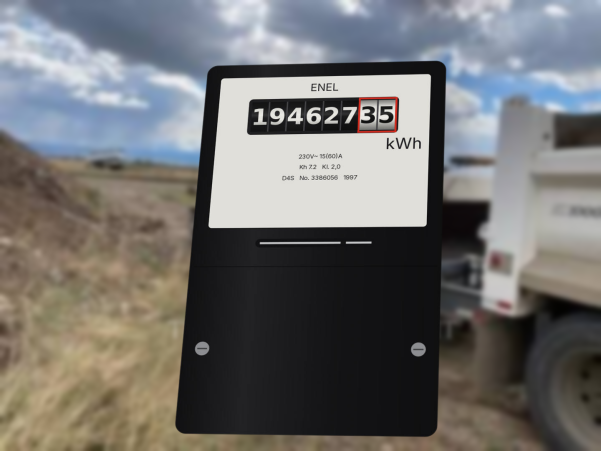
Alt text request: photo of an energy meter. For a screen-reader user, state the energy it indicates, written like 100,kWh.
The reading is 194627.35,kWh
